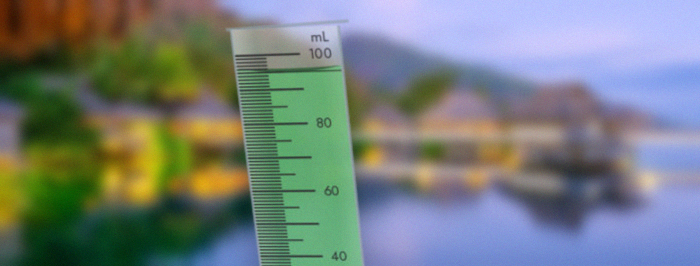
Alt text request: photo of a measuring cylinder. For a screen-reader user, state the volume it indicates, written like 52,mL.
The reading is 95,mL
